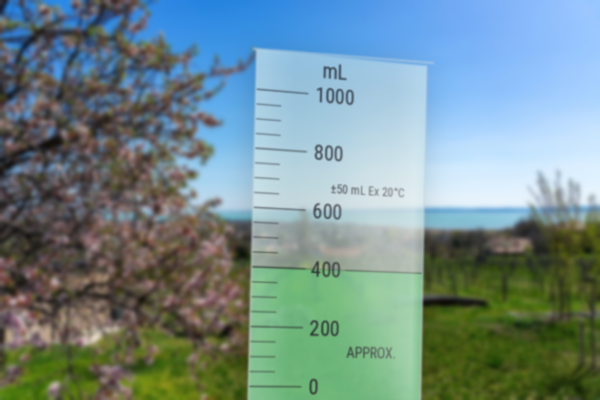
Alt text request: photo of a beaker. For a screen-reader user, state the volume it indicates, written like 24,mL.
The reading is 400,mL
